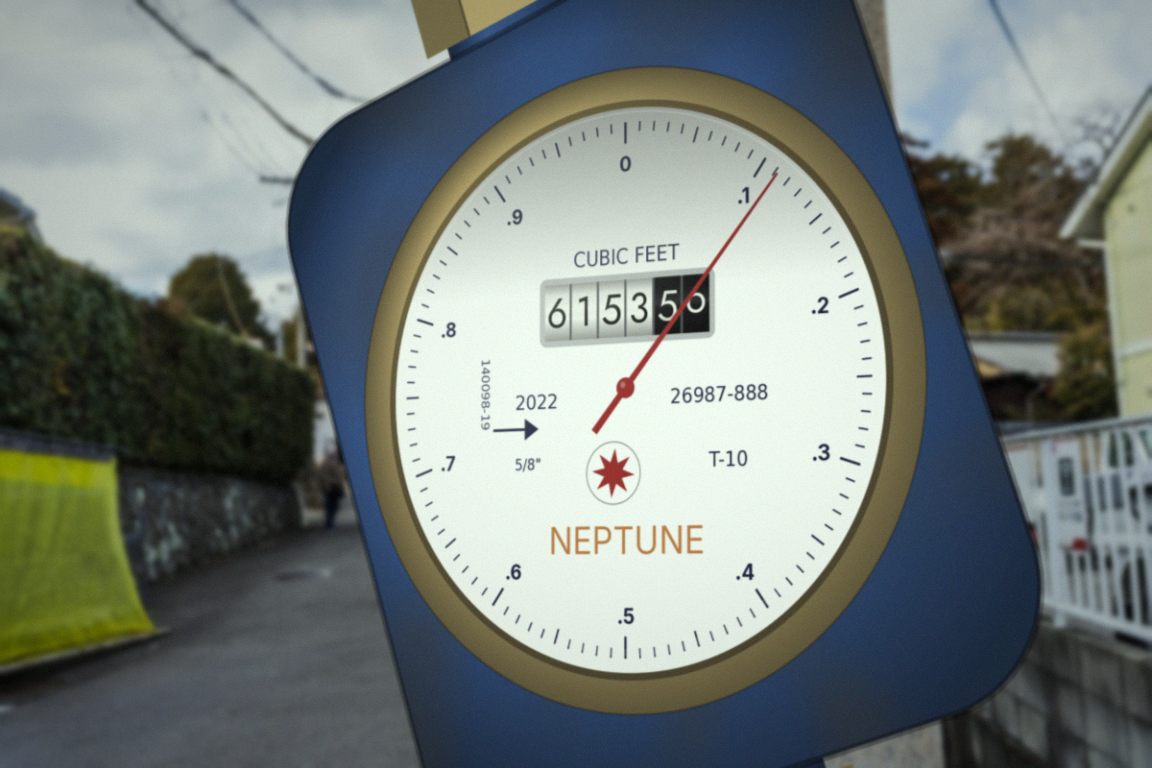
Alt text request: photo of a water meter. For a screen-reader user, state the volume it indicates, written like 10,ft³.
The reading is 615356.11,ft³
